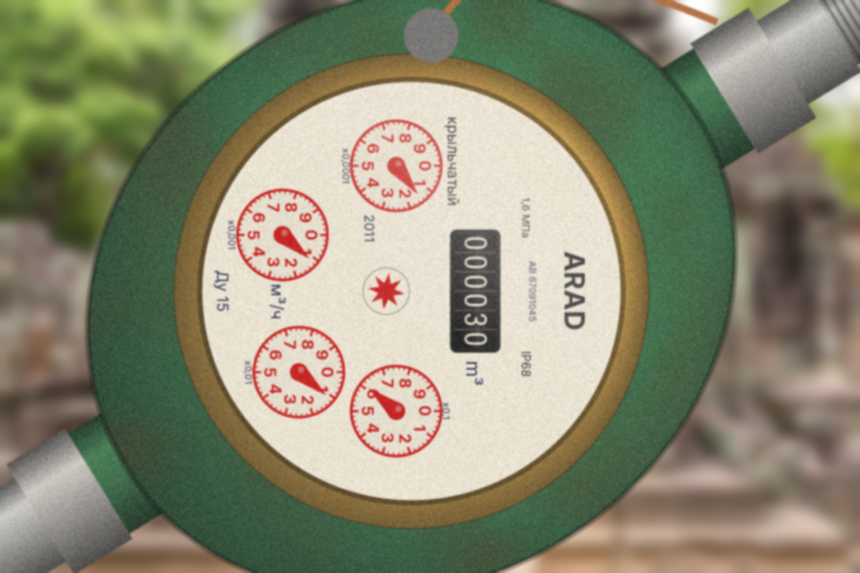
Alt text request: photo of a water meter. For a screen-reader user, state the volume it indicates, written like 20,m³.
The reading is 30.6111,m³
